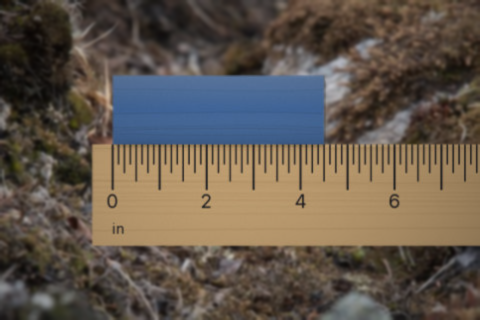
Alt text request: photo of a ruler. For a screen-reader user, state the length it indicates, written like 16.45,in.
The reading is 4.5,in
